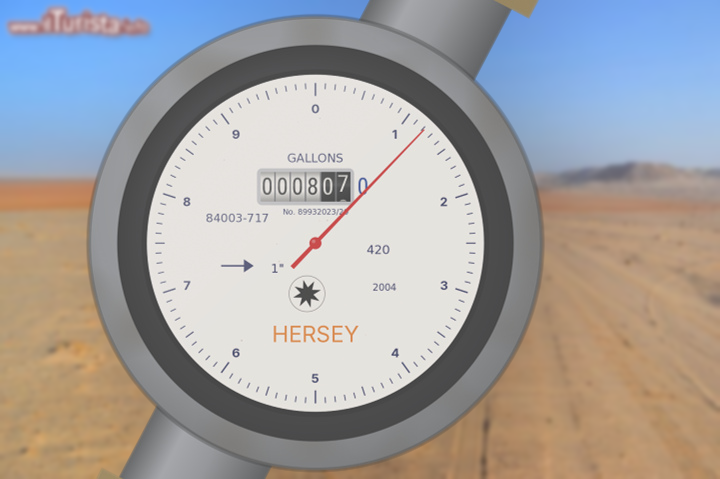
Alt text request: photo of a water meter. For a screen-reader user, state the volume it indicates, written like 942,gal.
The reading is 8071.2,gal
